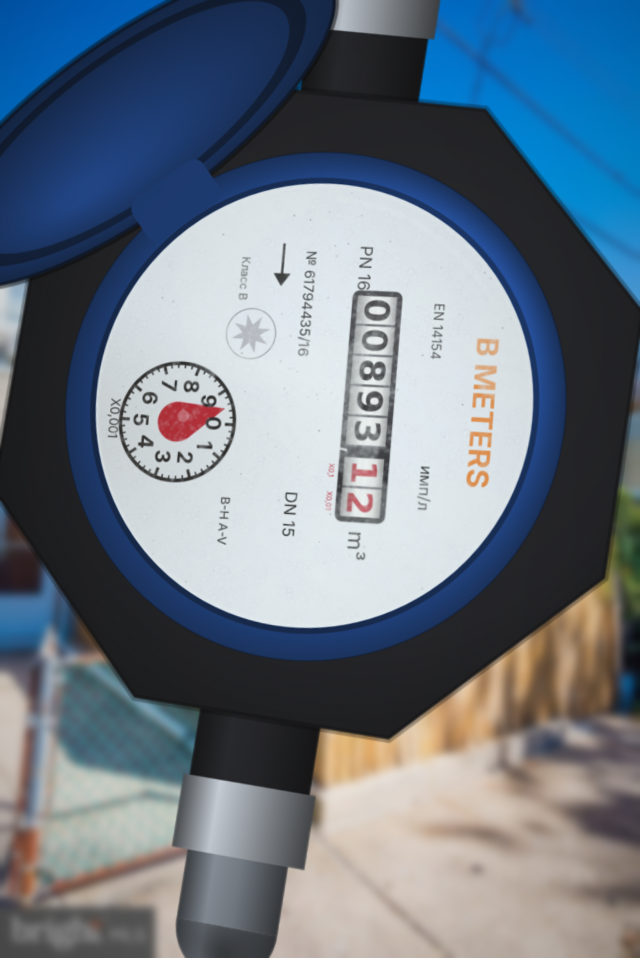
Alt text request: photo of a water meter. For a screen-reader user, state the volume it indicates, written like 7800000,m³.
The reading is 893.119,m³
